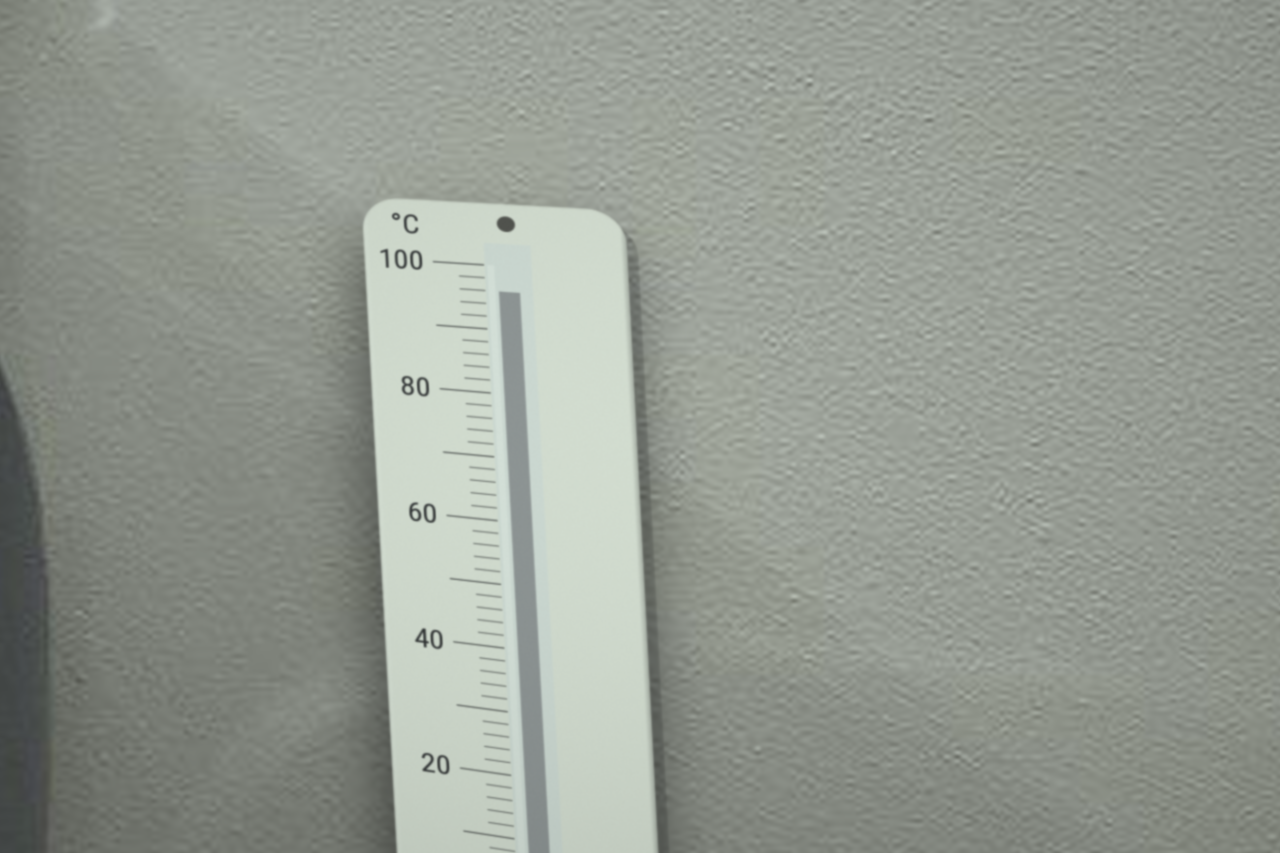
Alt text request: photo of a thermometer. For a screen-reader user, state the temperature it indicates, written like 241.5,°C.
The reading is 96,°C
